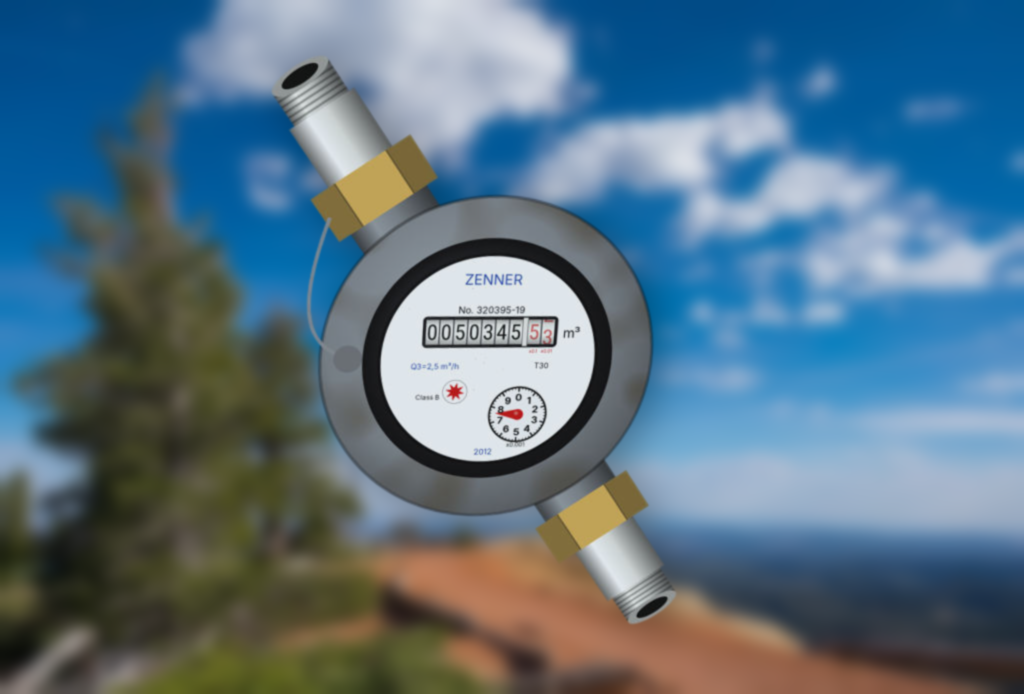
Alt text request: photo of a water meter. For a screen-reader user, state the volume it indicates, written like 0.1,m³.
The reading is 50345.527,m³
